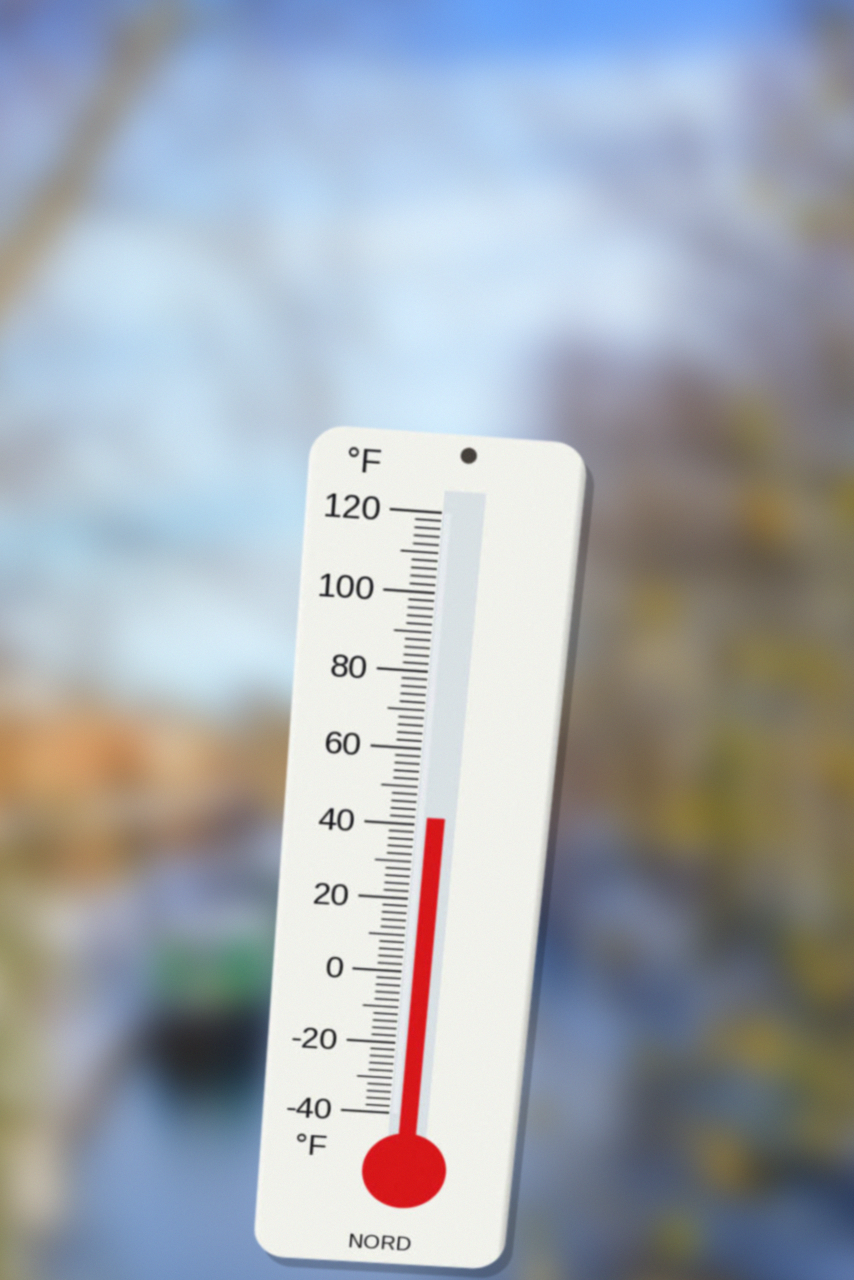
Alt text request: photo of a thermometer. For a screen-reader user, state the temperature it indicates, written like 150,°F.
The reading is 42,°F
